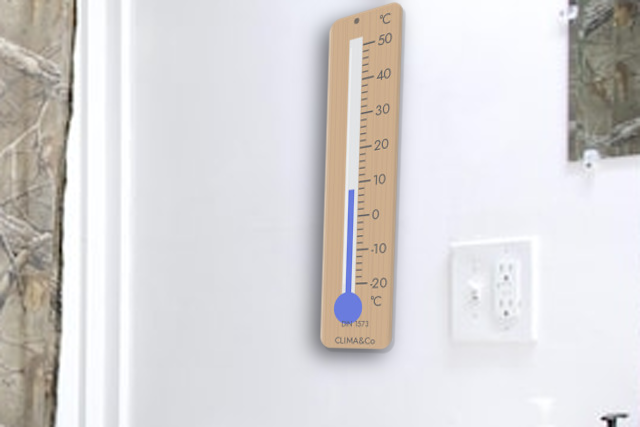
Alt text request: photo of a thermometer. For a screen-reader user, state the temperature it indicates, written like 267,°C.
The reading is 8,°C
